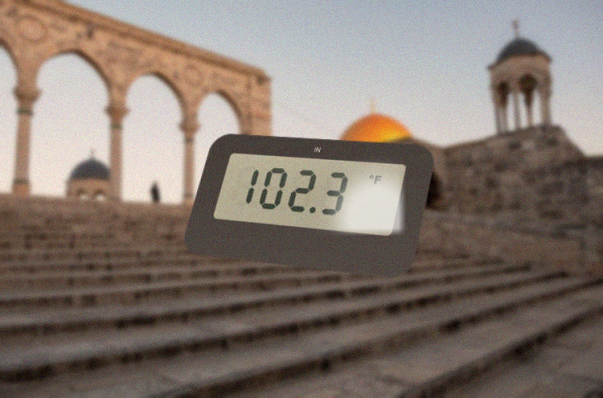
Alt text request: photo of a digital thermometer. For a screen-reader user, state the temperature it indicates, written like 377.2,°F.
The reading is 102.3,°F
